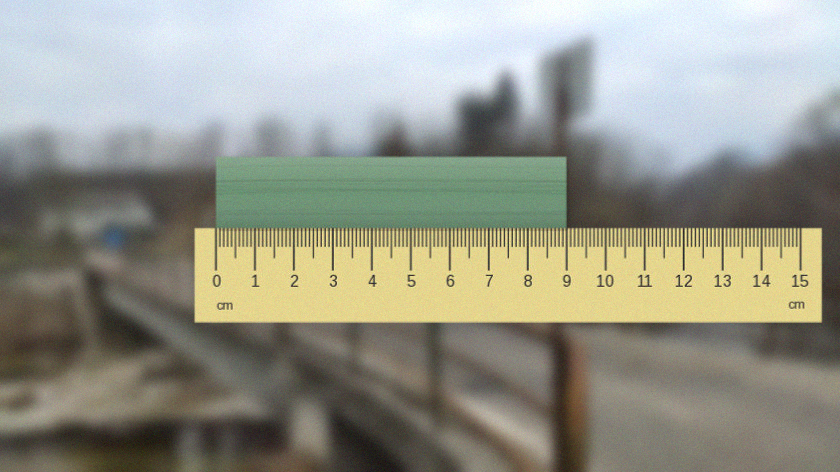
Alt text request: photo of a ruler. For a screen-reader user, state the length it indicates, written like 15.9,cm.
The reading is 9,cm
